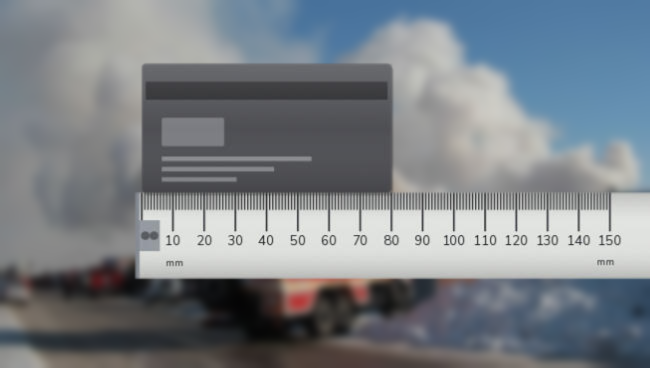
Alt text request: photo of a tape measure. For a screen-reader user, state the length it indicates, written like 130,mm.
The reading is 80,mm
